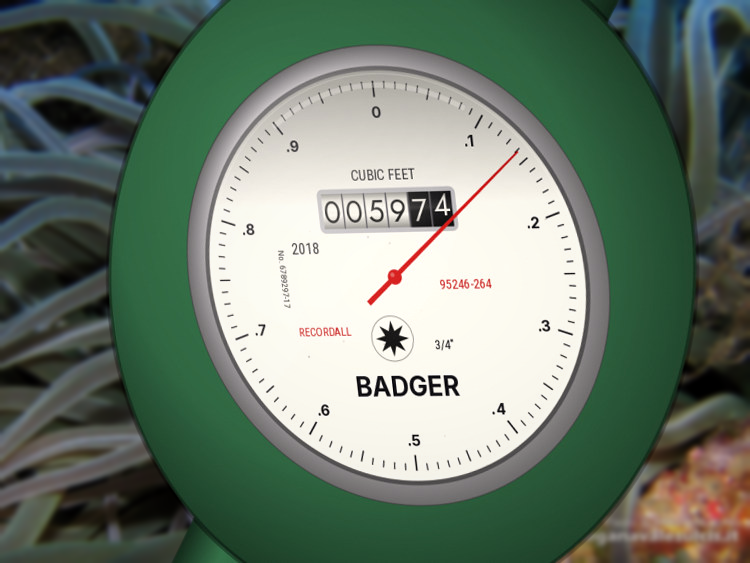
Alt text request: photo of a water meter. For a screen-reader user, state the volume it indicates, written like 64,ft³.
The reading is 5974.14,ft³
